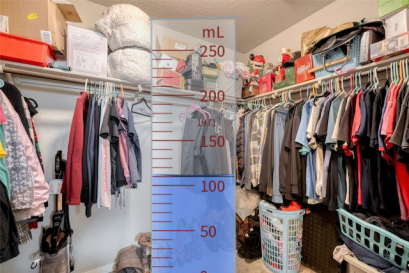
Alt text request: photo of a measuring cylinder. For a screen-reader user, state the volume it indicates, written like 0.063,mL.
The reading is 110,mL
